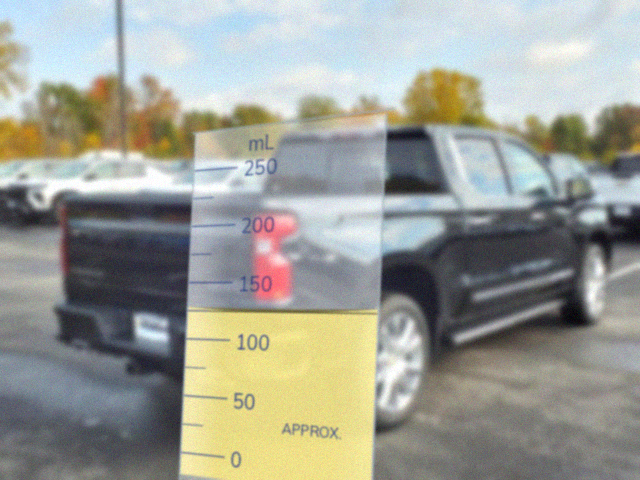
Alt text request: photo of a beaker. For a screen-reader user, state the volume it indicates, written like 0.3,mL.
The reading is 125,mL
